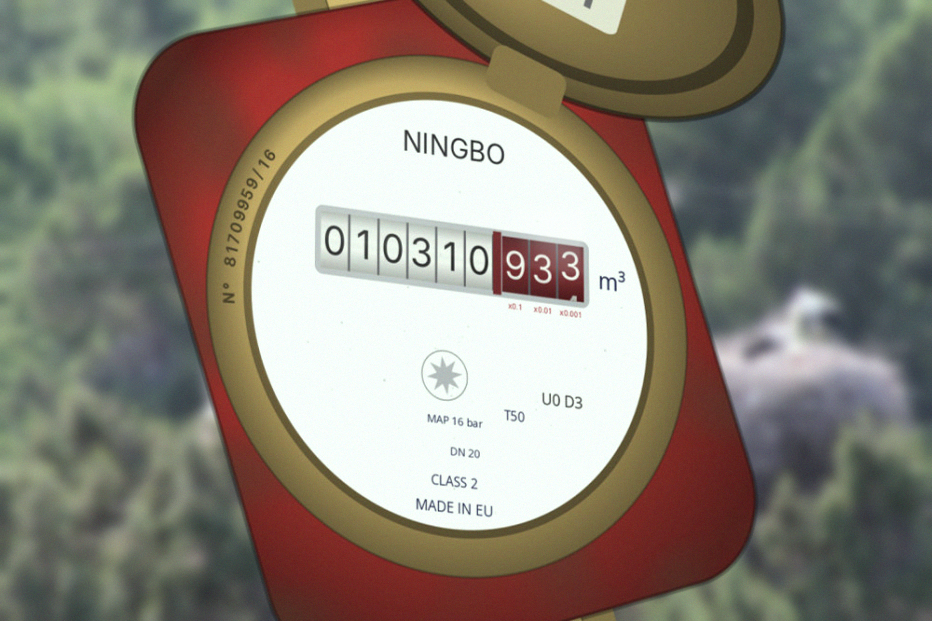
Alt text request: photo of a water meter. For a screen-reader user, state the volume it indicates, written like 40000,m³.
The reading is 10310.933,m³
